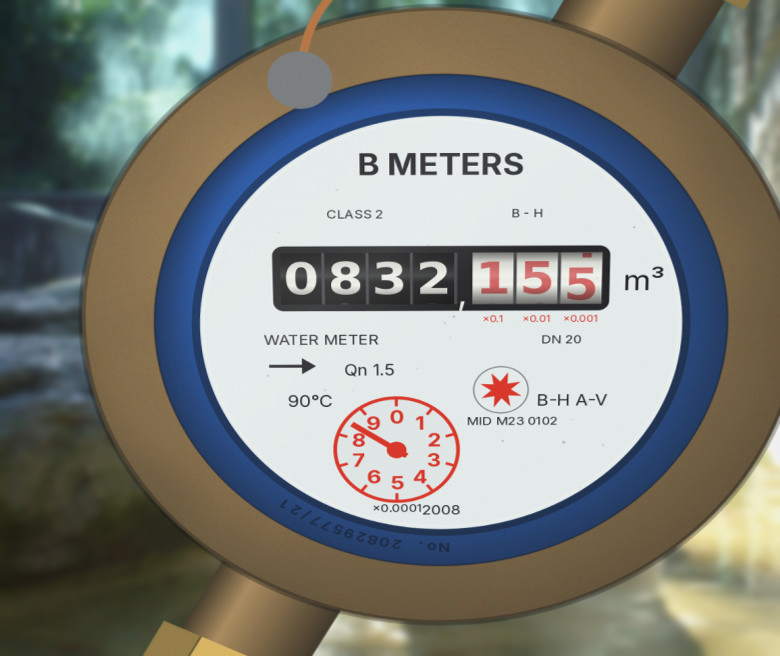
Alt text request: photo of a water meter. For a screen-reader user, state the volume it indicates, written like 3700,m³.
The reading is 832.1548,m³
